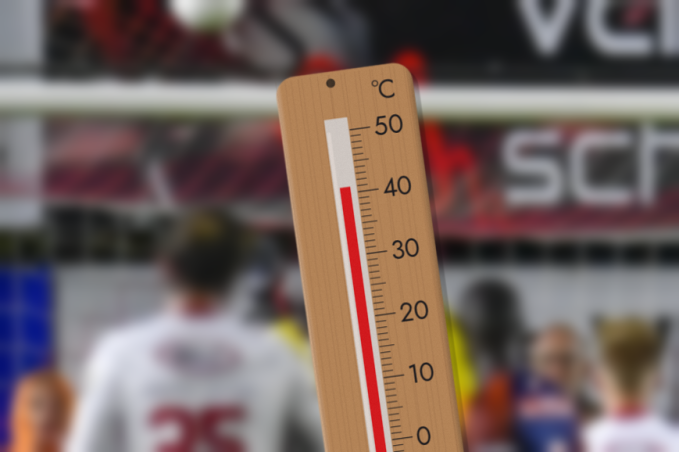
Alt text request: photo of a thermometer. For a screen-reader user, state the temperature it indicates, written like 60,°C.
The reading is 41,°C
